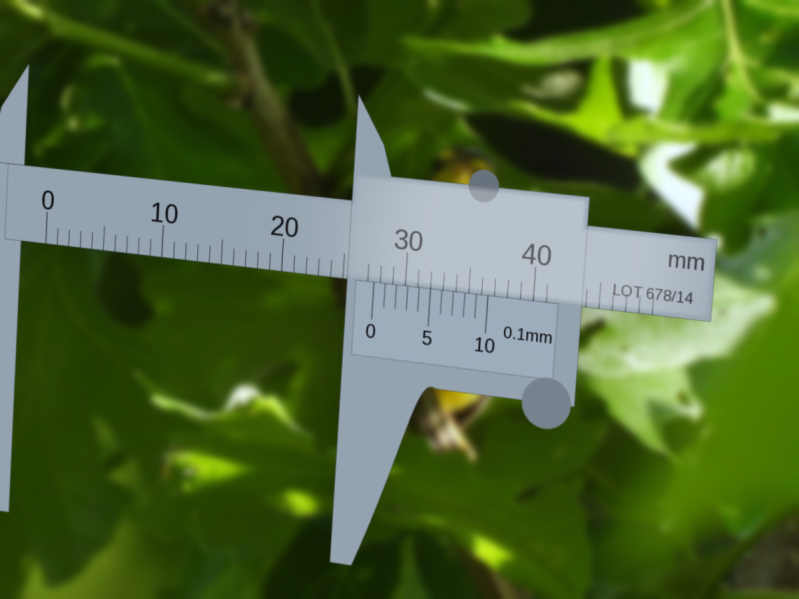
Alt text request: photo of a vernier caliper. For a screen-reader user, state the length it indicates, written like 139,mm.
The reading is 27.5,mm
